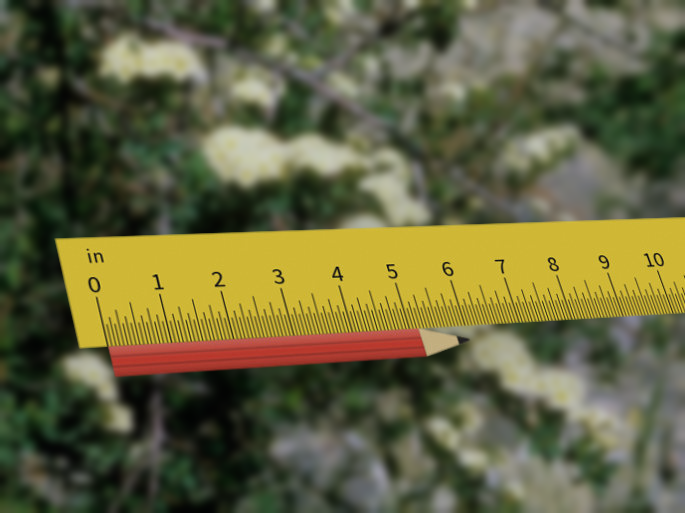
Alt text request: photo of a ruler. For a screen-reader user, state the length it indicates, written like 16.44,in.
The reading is 6,in
